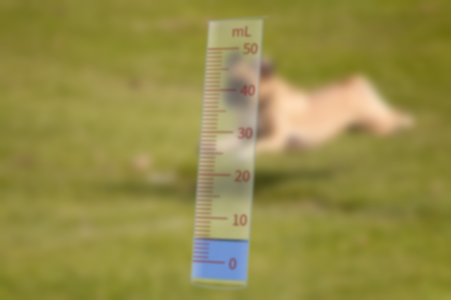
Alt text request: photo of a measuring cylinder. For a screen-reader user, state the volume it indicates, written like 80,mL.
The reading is 5,mL
